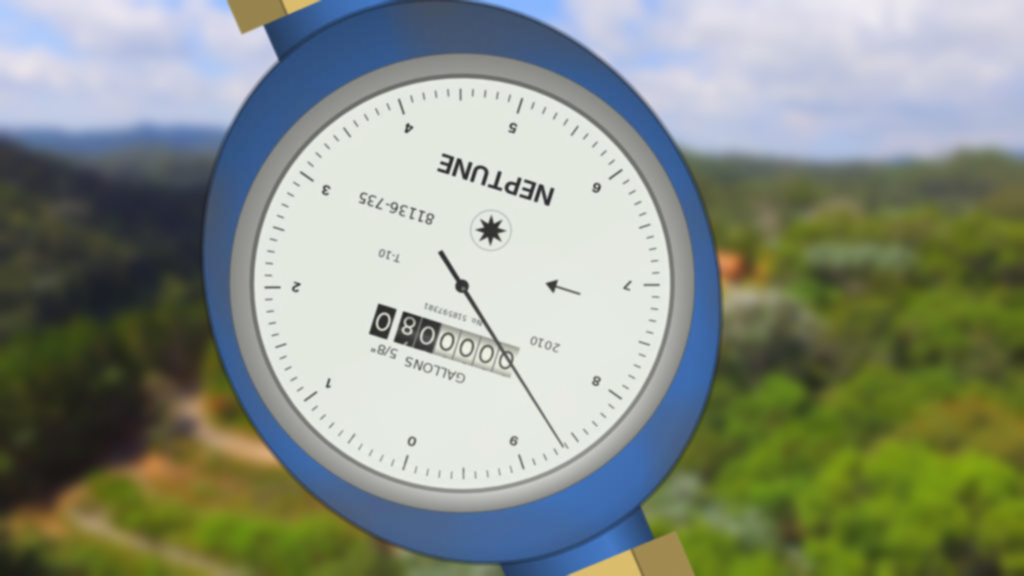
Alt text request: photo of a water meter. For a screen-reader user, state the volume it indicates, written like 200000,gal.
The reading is 78.6,gal
